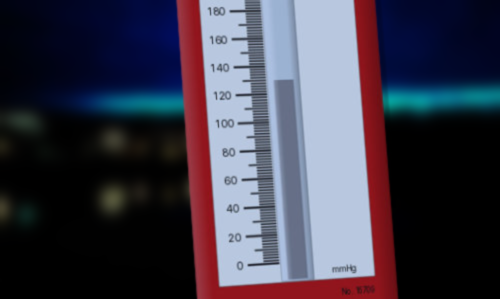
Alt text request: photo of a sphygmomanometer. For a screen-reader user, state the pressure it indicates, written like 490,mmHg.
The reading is 130,mmHg
